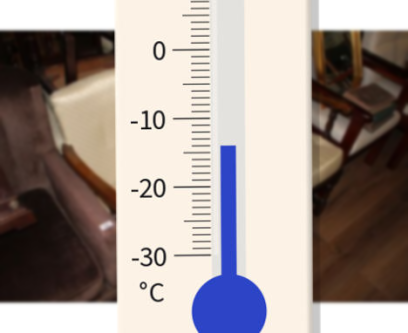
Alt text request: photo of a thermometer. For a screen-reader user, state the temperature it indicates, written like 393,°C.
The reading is -14,°C
